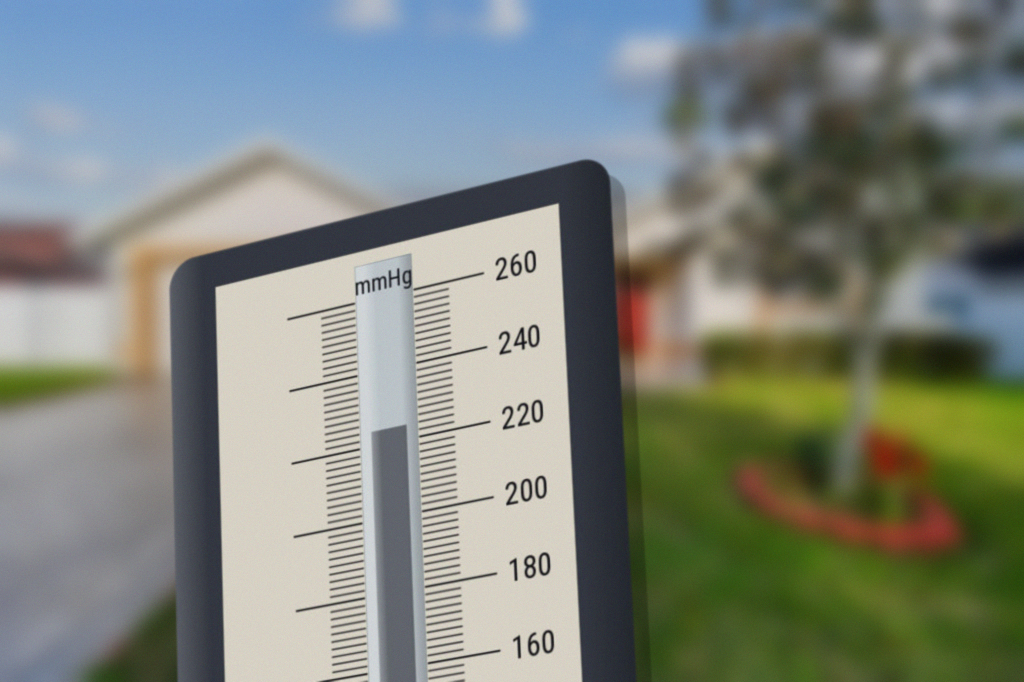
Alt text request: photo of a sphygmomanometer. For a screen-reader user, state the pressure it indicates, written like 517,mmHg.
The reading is 224,mmHg
